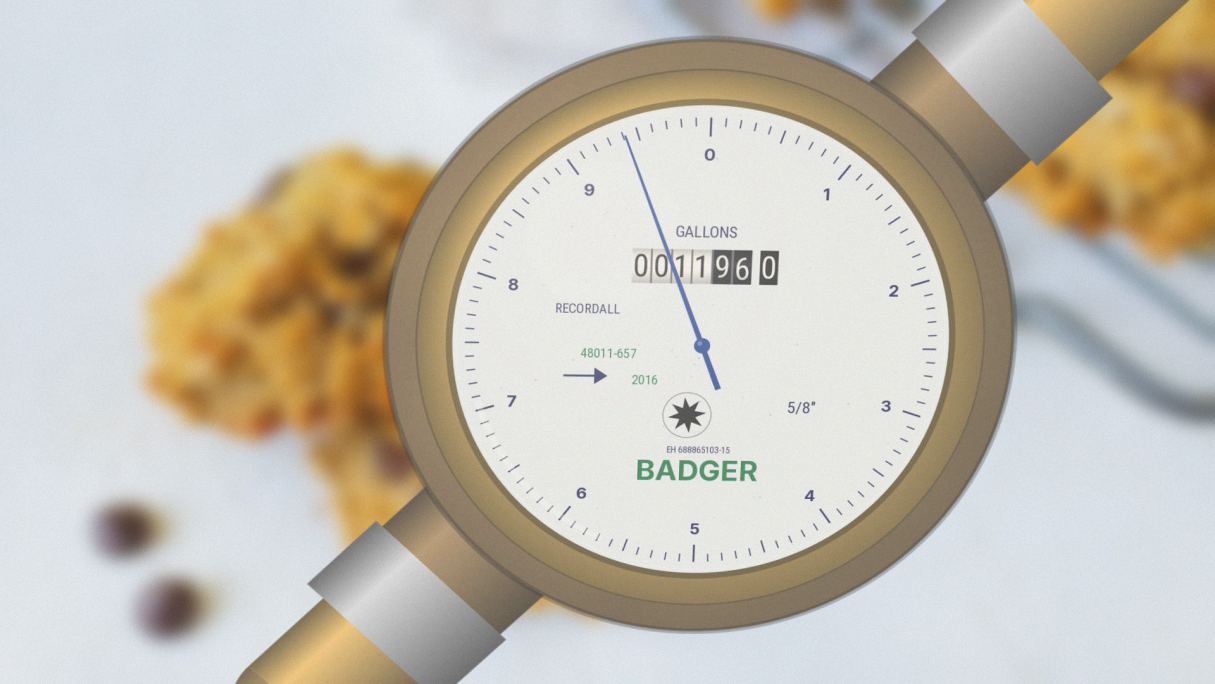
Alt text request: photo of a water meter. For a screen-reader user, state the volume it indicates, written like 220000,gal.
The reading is 11959.4,gal
